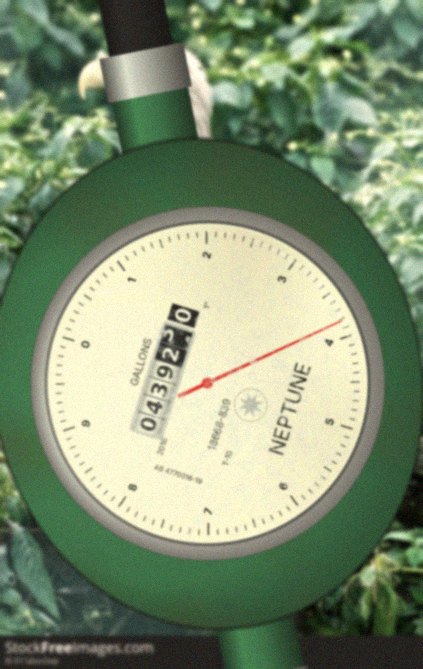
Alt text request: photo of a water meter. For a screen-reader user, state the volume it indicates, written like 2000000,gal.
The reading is 439233.8,gal
